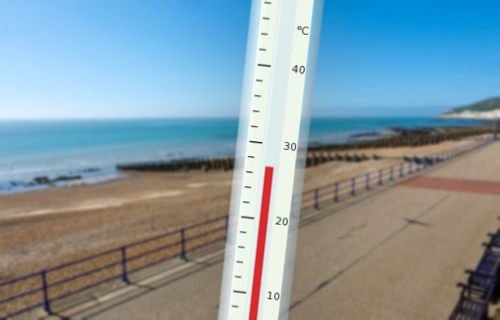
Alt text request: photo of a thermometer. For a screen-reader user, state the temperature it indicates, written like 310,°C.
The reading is 27,°C
